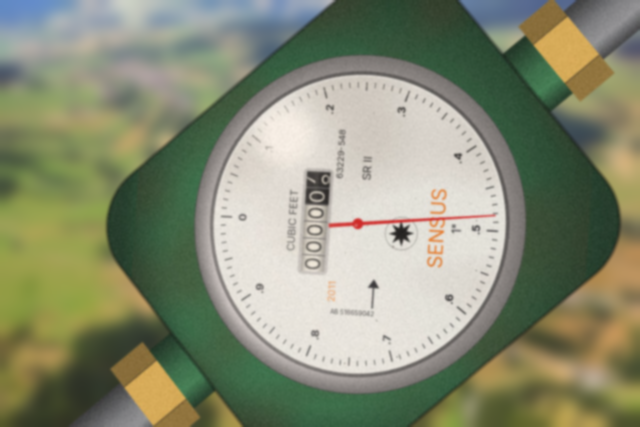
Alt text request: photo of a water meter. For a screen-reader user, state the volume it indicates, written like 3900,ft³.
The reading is 7.48,ft³
